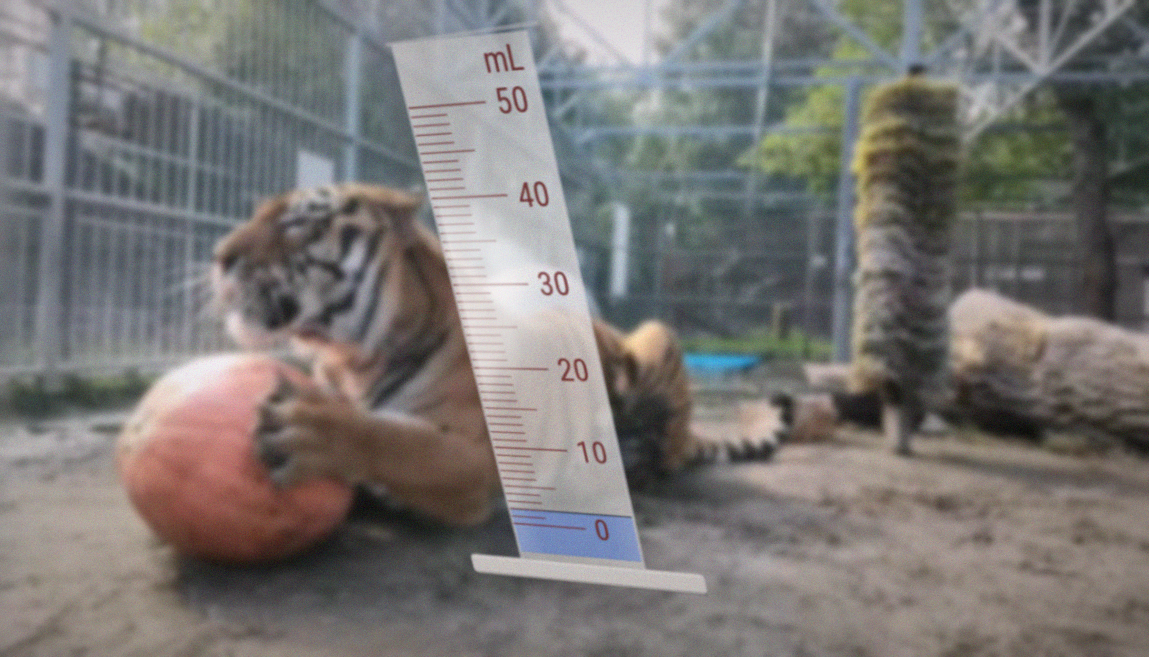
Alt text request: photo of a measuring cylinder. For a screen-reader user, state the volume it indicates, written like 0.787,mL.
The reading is 2,mL
